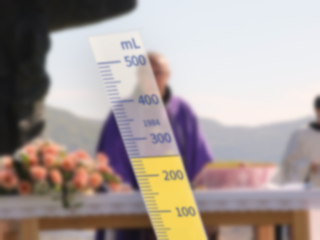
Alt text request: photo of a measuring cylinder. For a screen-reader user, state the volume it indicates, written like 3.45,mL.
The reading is 250,mL
